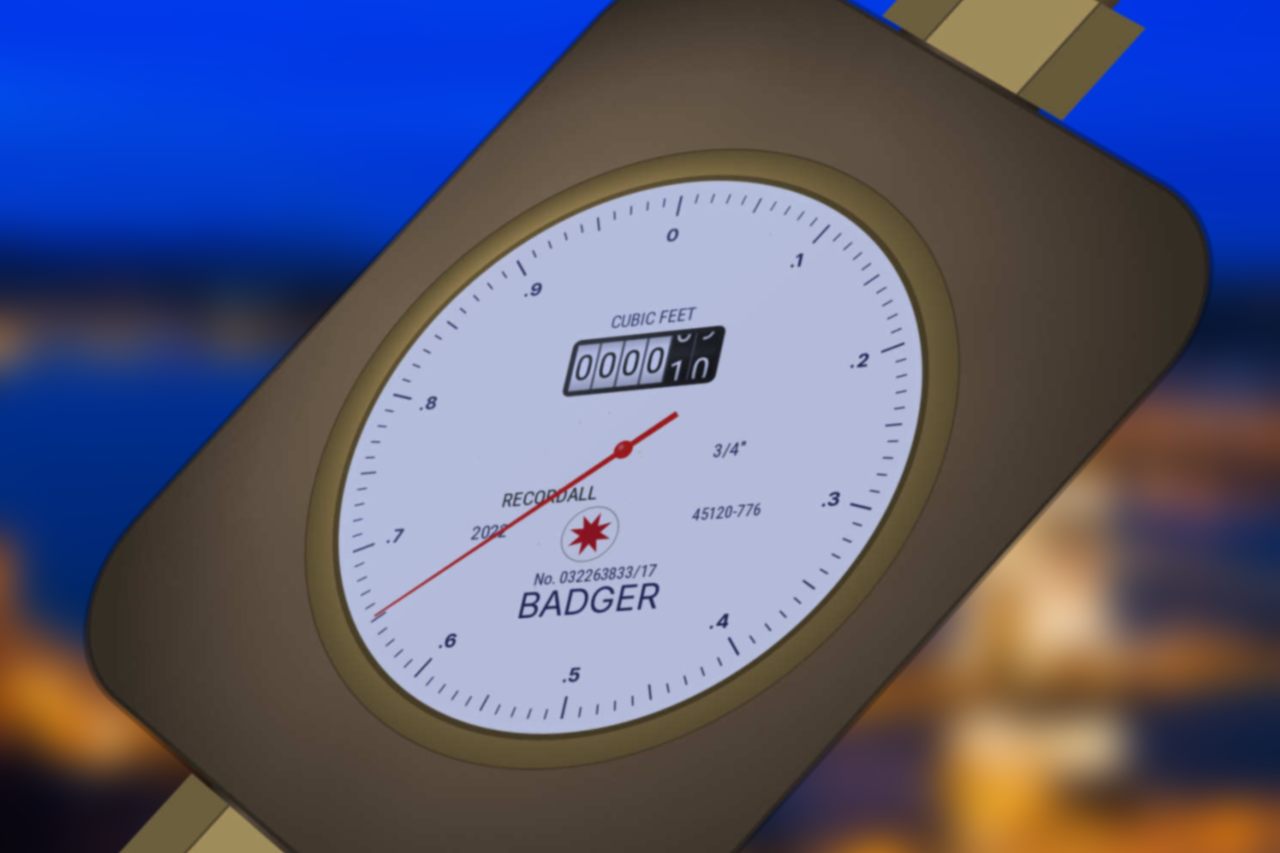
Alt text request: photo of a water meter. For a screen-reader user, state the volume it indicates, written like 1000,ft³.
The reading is 9.65,ft³
